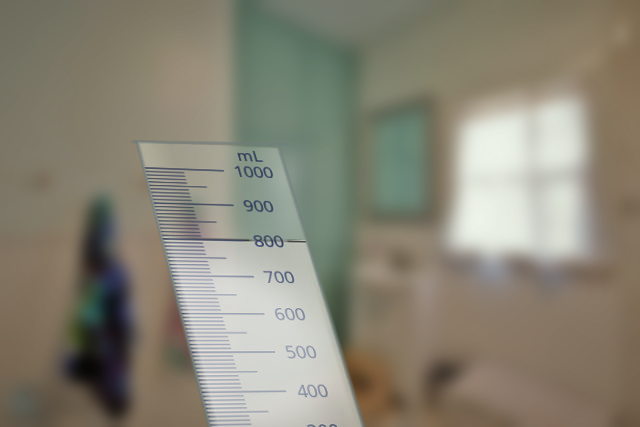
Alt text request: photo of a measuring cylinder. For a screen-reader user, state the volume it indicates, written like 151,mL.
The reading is 800,mL
